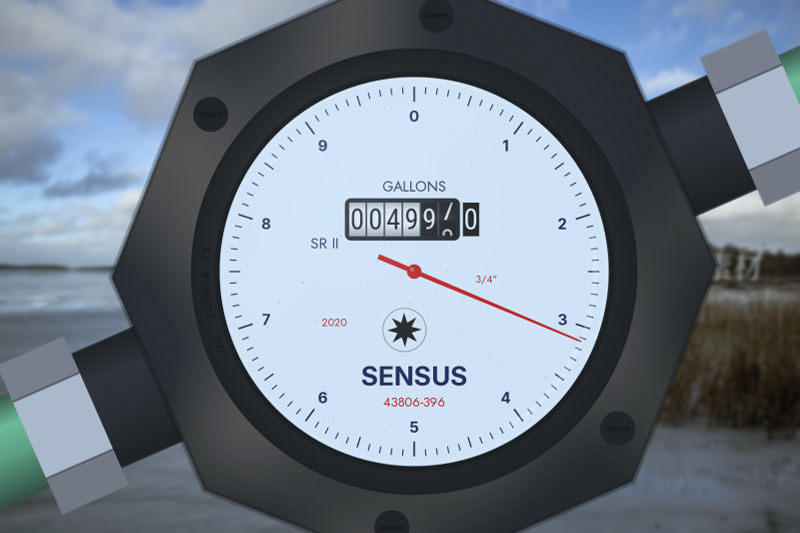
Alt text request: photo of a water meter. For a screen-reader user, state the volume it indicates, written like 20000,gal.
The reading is 49973.1,gal
